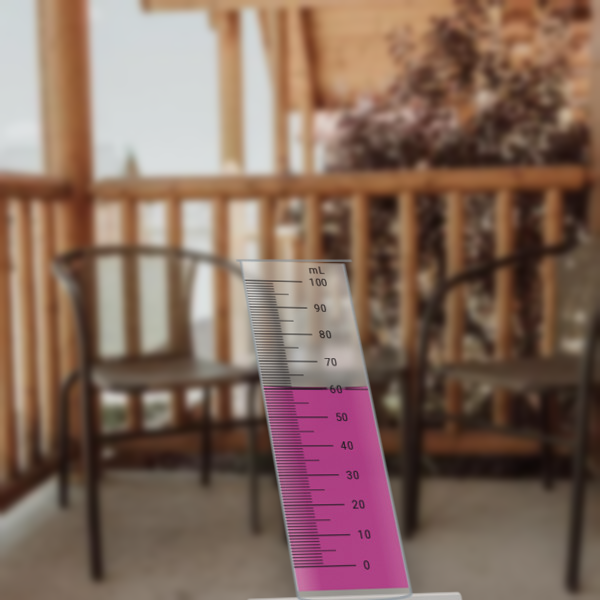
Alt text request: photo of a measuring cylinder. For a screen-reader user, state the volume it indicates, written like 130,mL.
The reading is 60,mL
